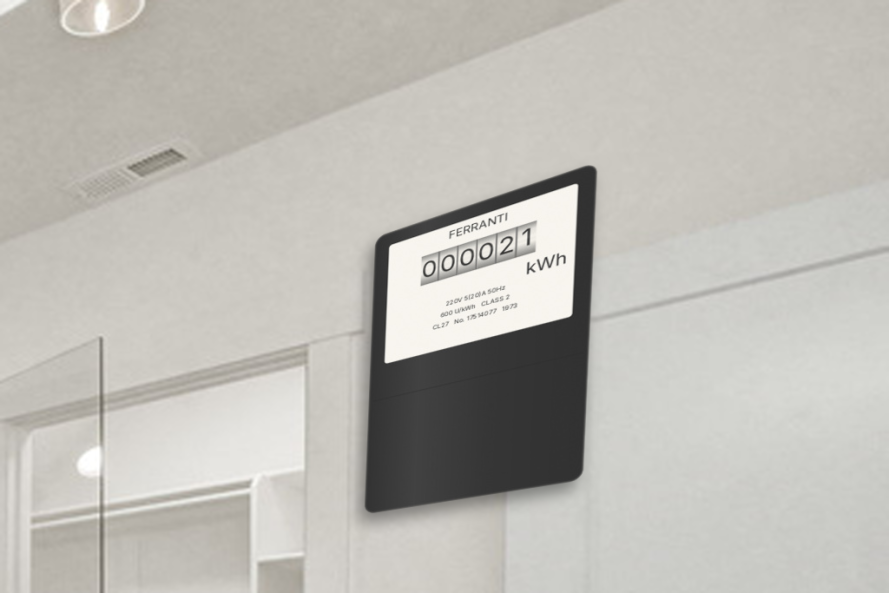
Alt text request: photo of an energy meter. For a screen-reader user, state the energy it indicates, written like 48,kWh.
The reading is 21,kWh
